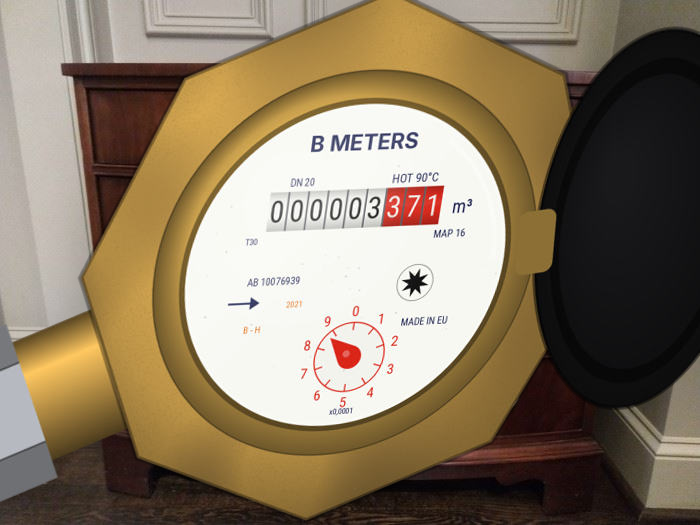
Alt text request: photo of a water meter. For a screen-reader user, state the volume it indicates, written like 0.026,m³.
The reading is 3.3718,m³
